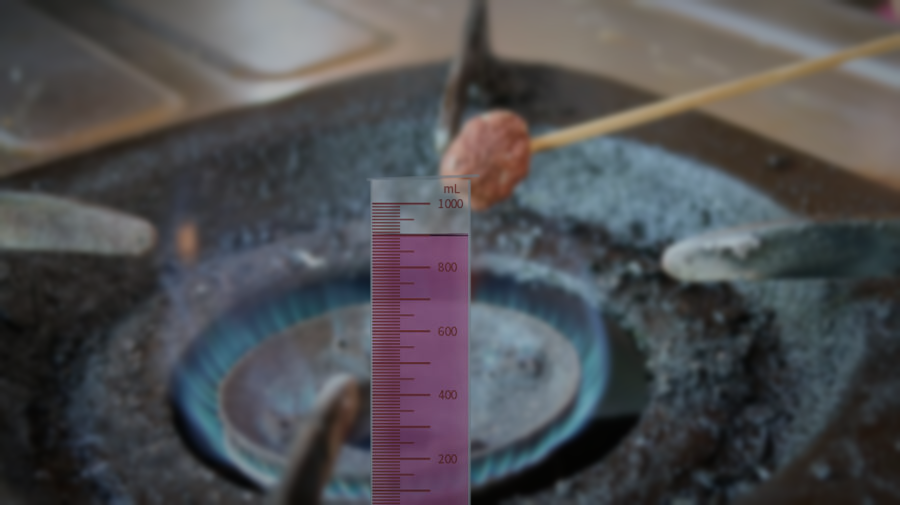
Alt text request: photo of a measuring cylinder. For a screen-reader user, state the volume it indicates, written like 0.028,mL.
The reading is 900,mL
